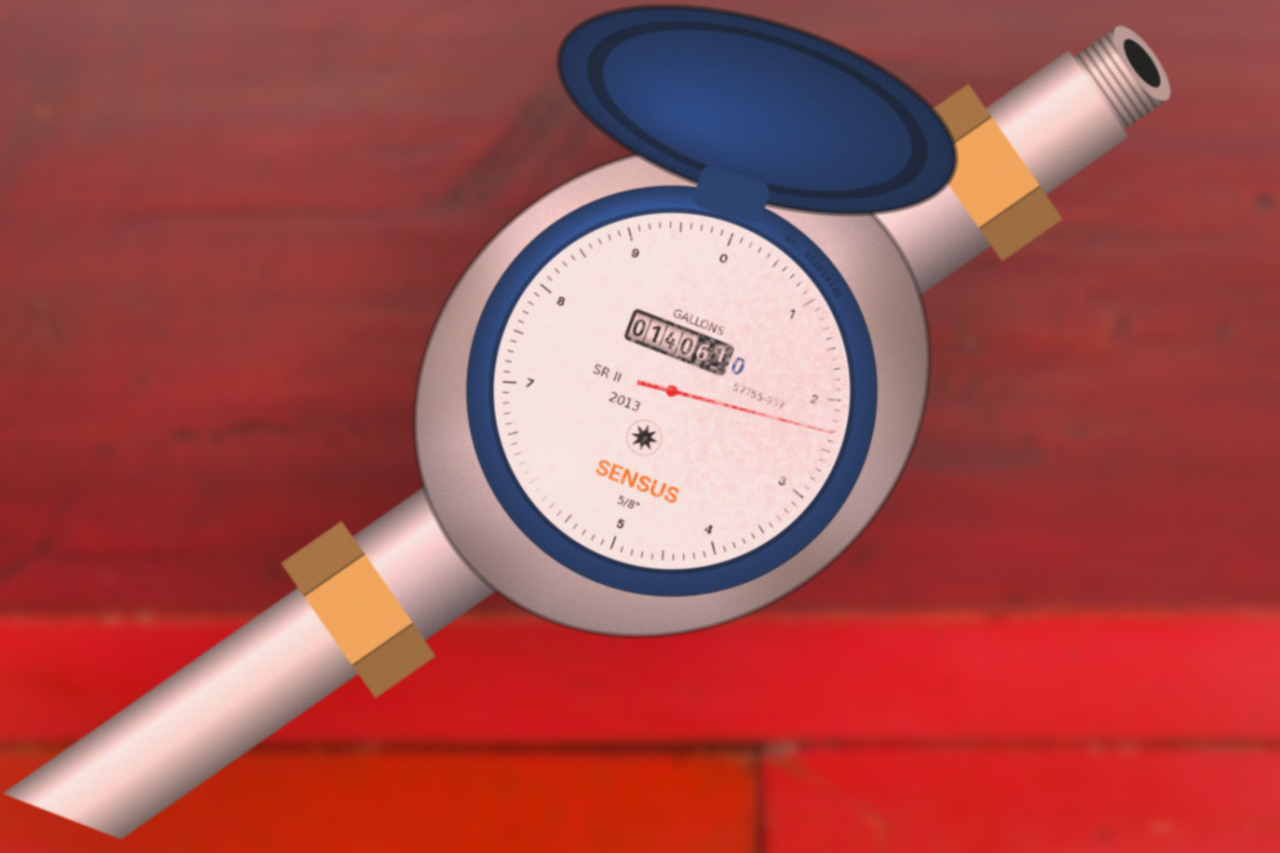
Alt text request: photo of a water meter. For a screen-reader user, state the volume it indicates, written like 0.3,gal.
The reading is 140612.3,gal
